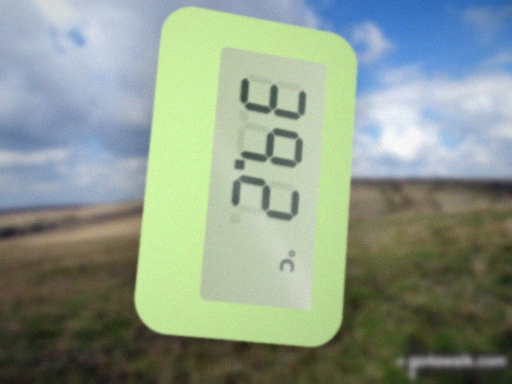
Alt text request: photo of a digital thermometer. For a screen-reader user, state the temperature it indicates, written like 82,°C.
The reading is 39.2,°C
